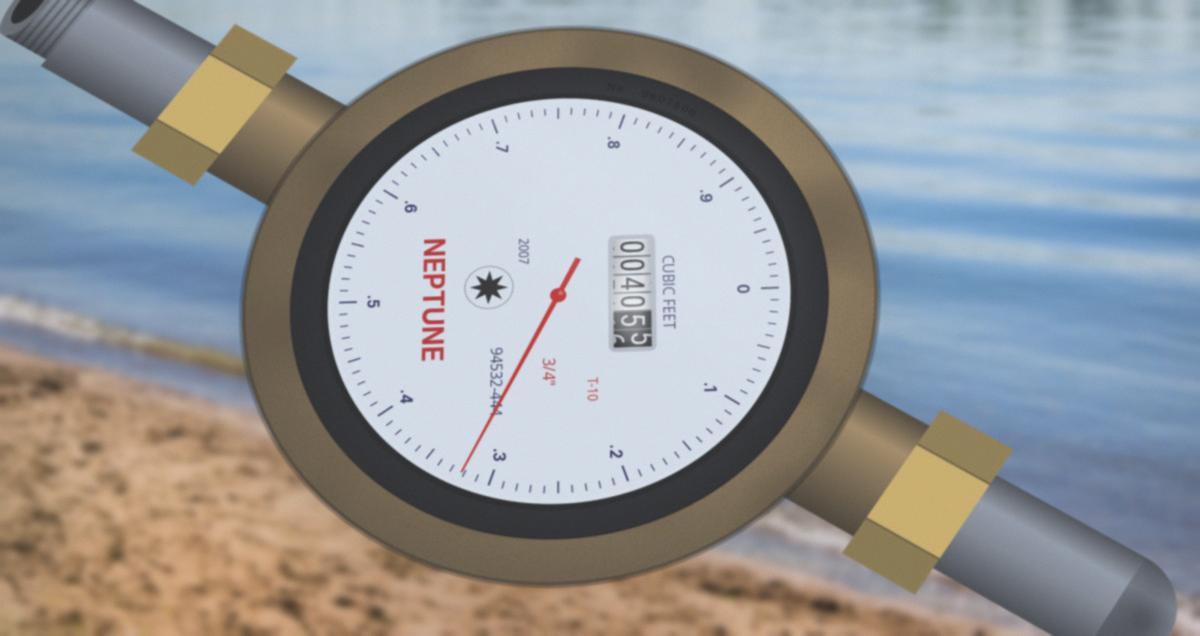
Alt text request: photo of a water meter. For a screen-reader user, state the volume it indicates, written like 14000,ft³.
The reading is 4055.32,ft³
